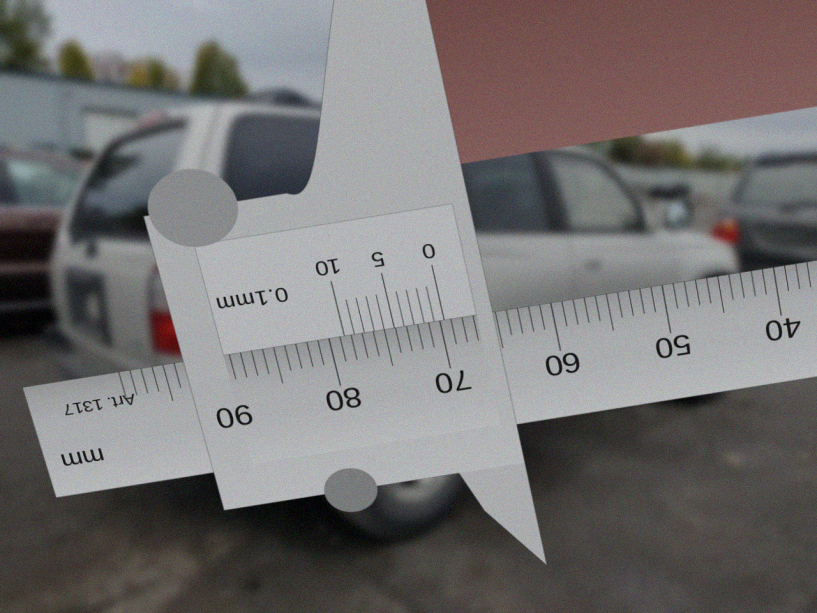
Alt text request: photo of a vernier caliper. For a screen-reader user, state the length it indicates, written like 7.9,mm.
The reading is 69.6,mm
